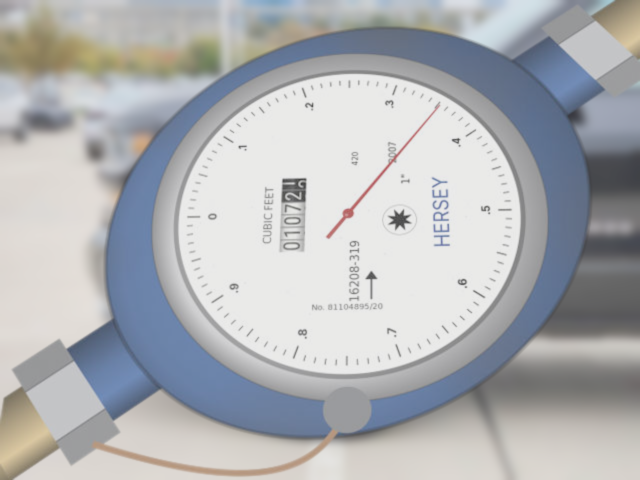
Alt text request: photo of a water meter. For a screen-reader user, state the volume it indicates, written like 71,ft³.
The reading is 10721.35,ft³
